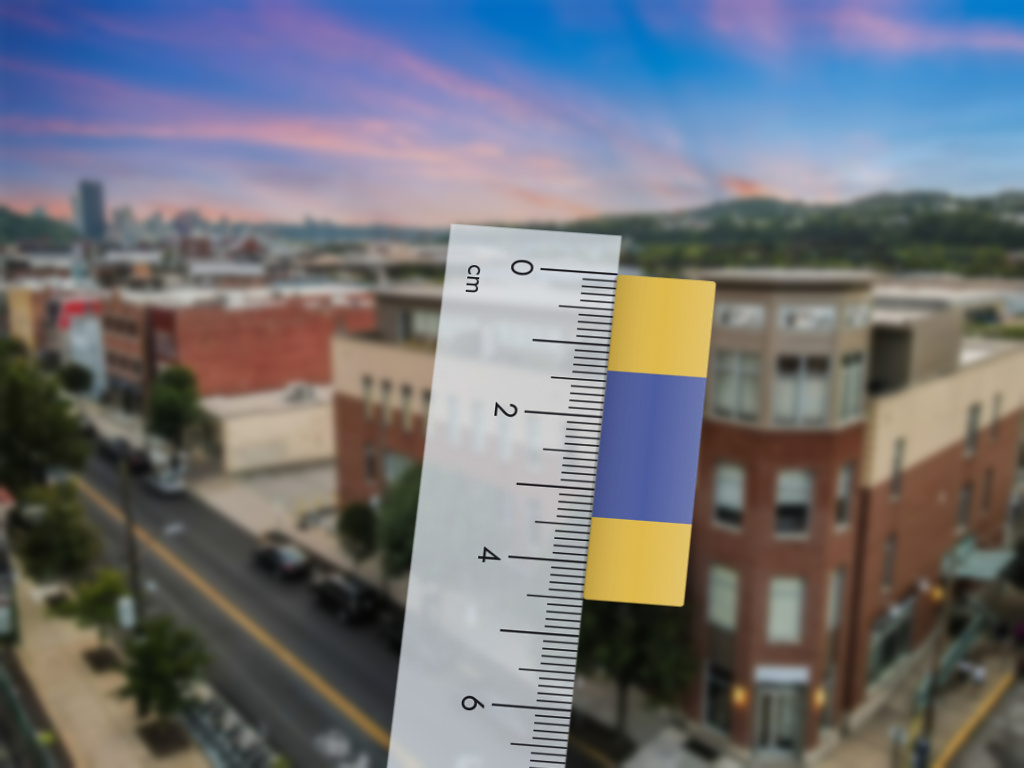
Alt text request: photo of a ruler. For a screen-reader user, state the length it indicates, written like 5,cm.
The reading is 4.5,cm
